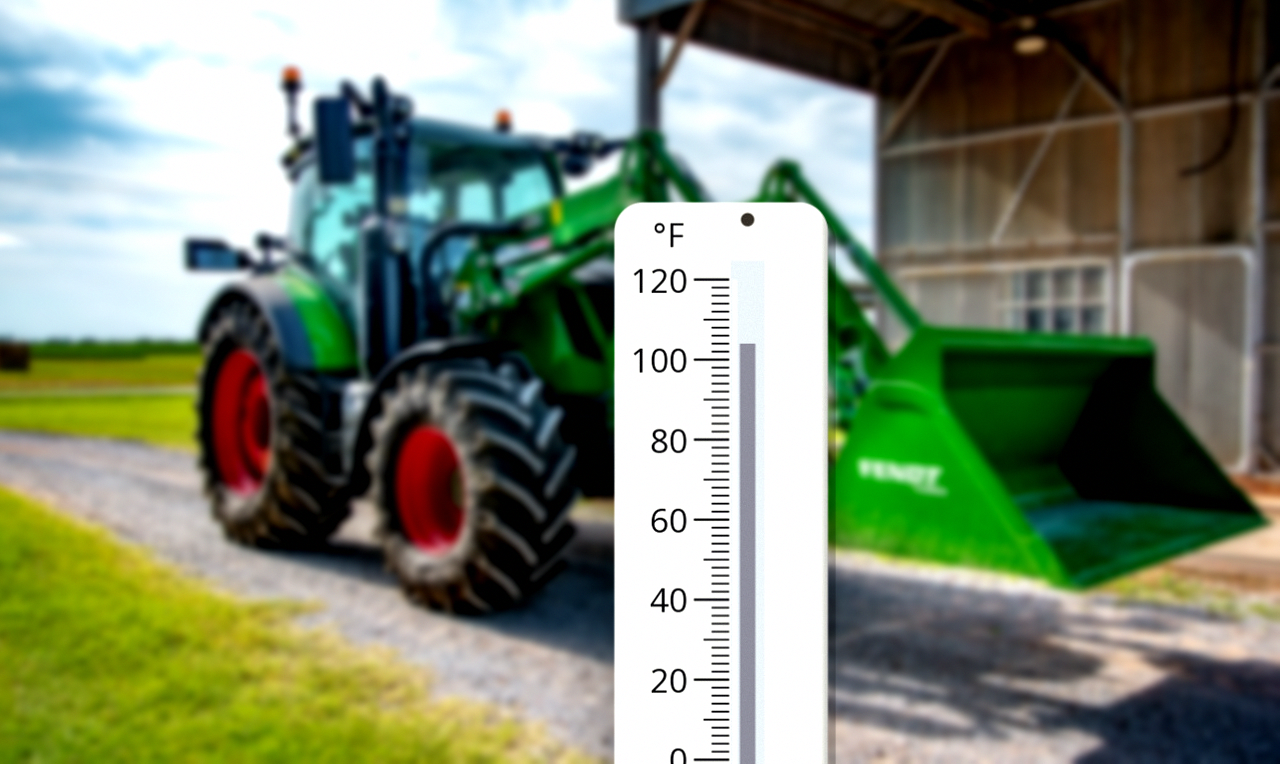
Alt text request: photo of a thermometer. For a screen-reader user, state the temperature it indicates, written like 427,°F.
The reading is 104,°F
